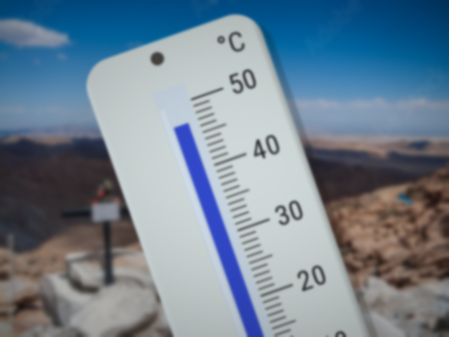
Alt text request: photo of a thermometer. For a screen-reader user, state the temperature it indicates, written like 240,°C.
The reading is 47,°C
